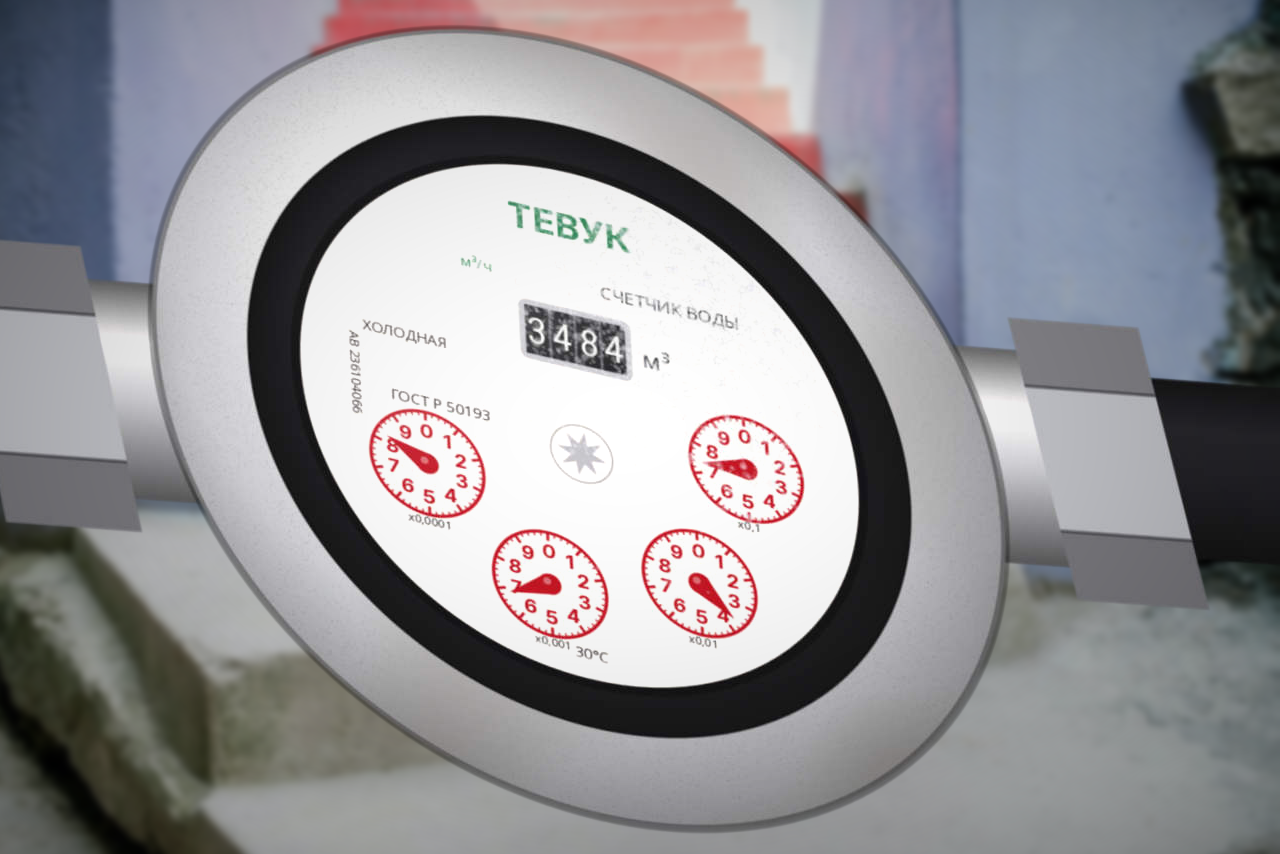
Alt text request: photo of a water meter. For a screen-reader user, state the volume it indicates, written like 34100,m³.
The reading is 3484.7368,m³
